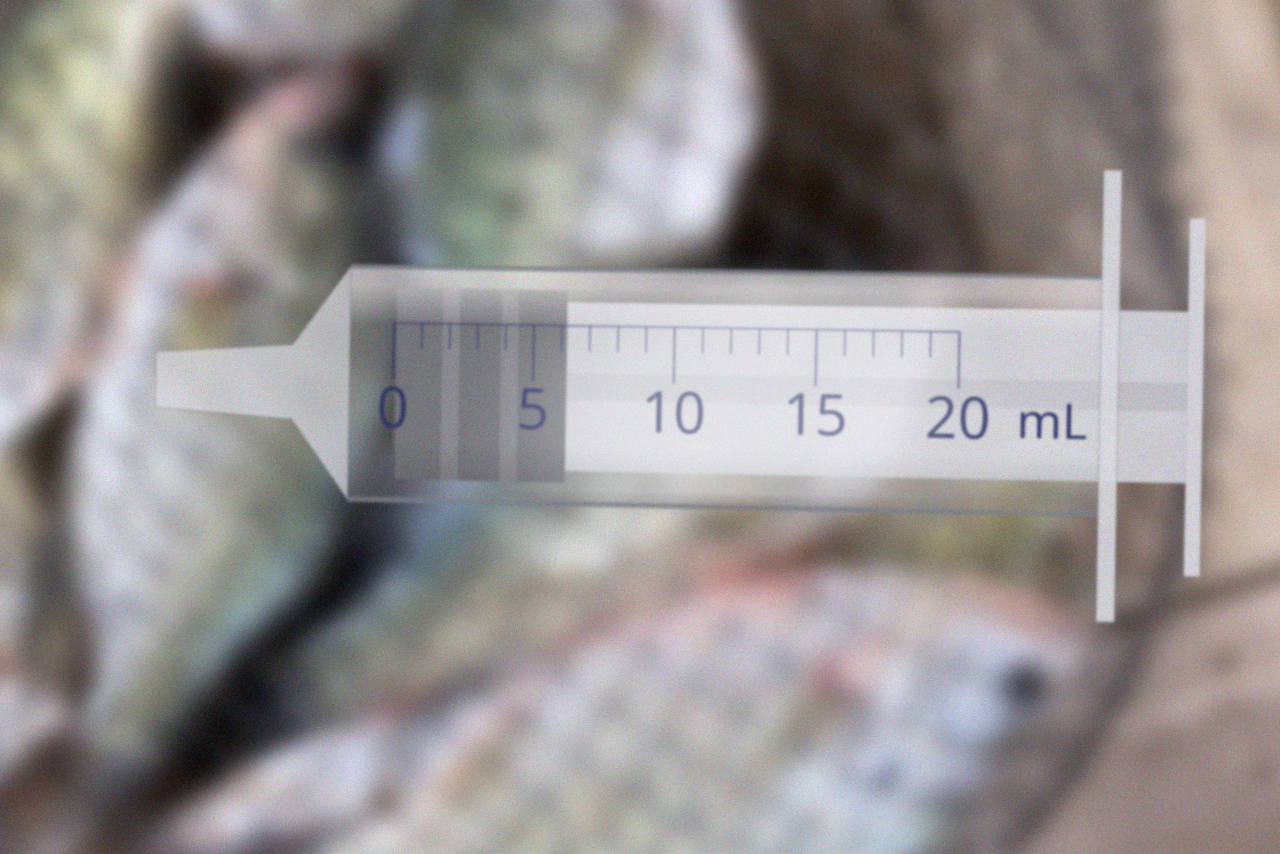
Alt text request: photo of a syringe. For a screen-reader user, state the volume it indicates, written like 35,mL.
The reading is 0,mL
